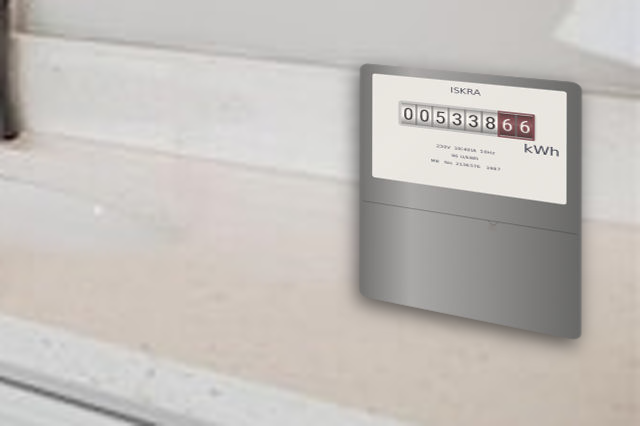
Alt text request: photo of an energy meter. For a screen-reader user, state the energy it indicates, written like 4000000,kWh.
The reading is 5338.66,kWh
